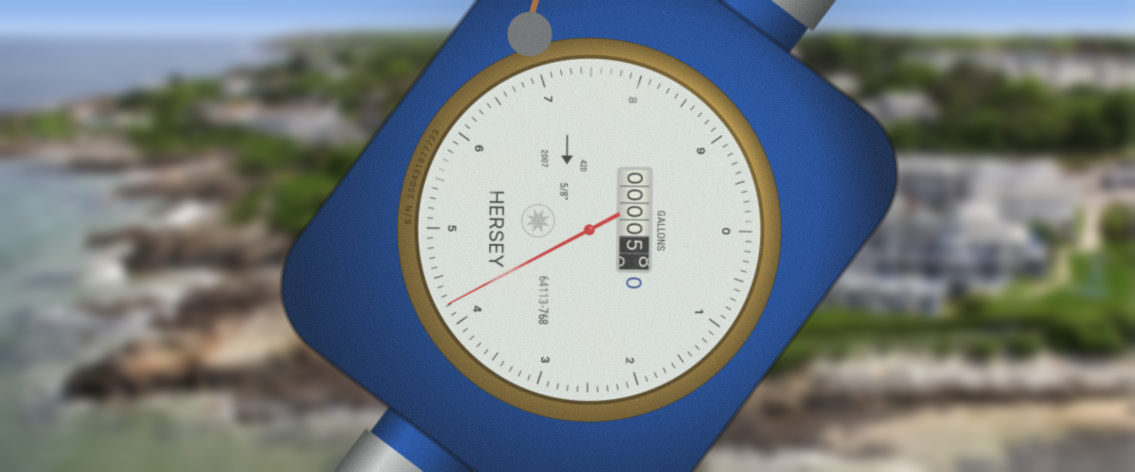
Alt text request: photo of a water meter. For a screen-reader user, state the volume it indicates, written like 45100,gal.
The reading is 584.2,gal
